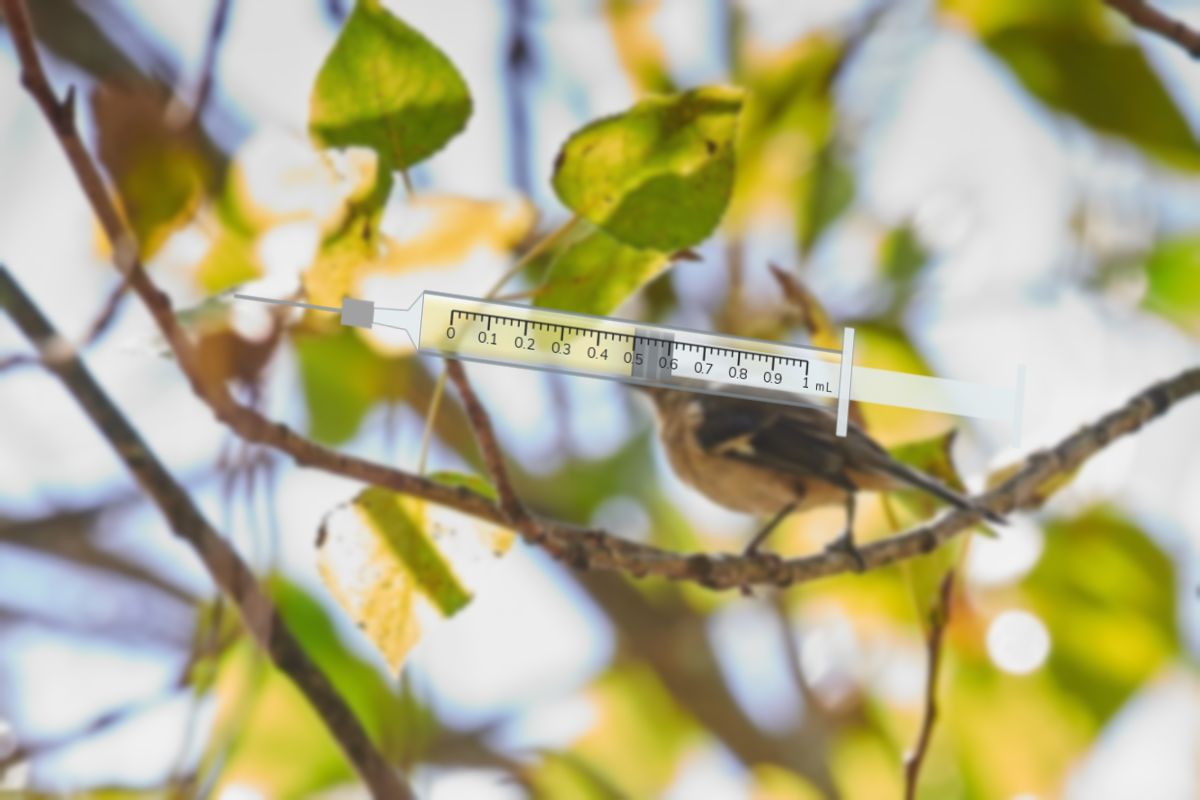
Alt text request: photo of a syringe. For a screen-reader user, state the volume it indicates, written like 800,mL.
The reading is 0.5,mL
